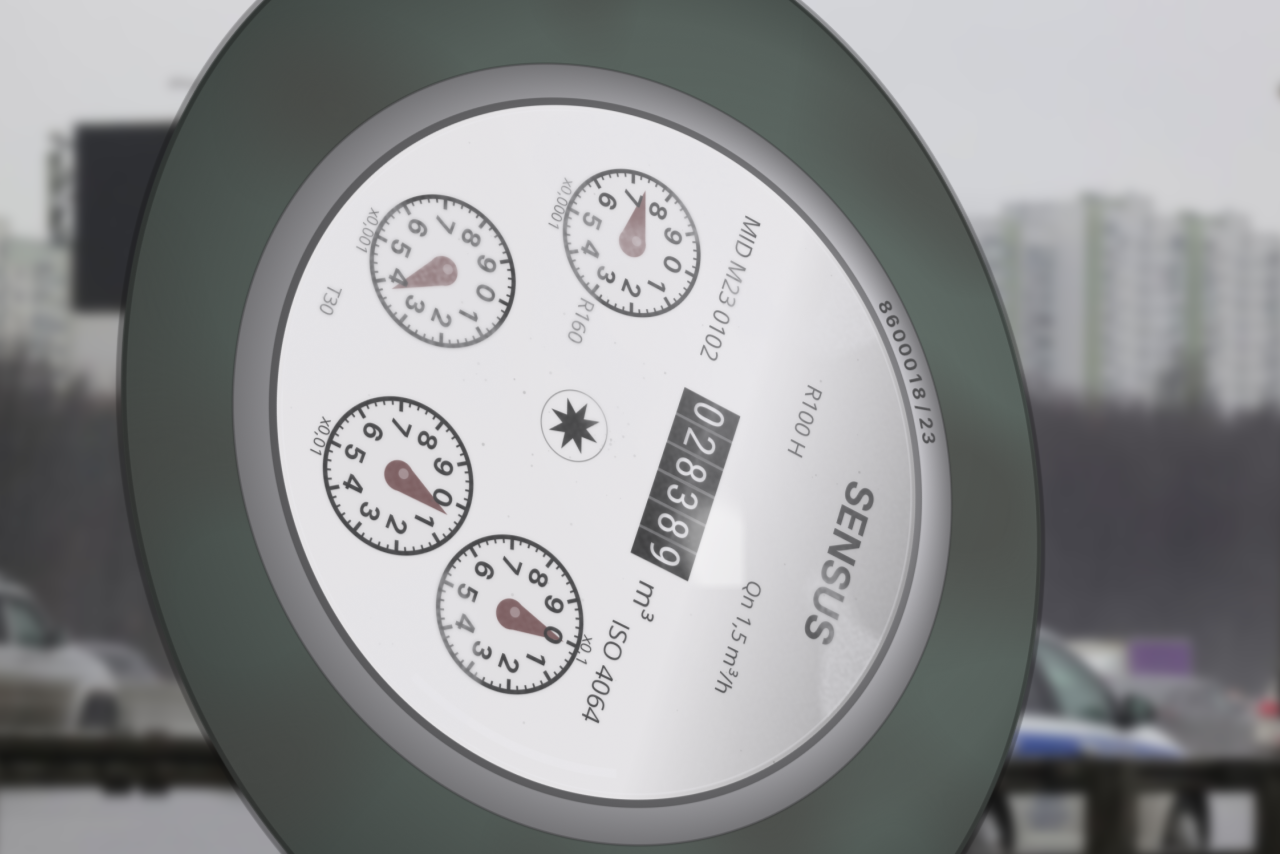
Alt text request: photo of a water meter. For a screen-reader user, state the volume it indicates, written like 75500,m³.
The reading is 28389.0037,m³
